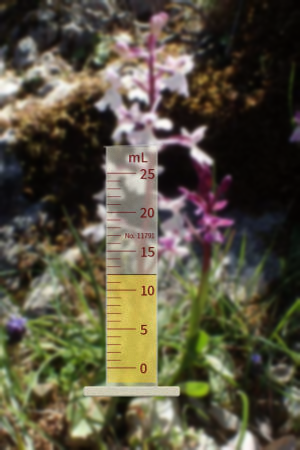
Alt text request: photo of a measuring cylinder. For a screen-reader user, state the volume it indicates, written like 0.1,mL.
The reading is 12,mL
